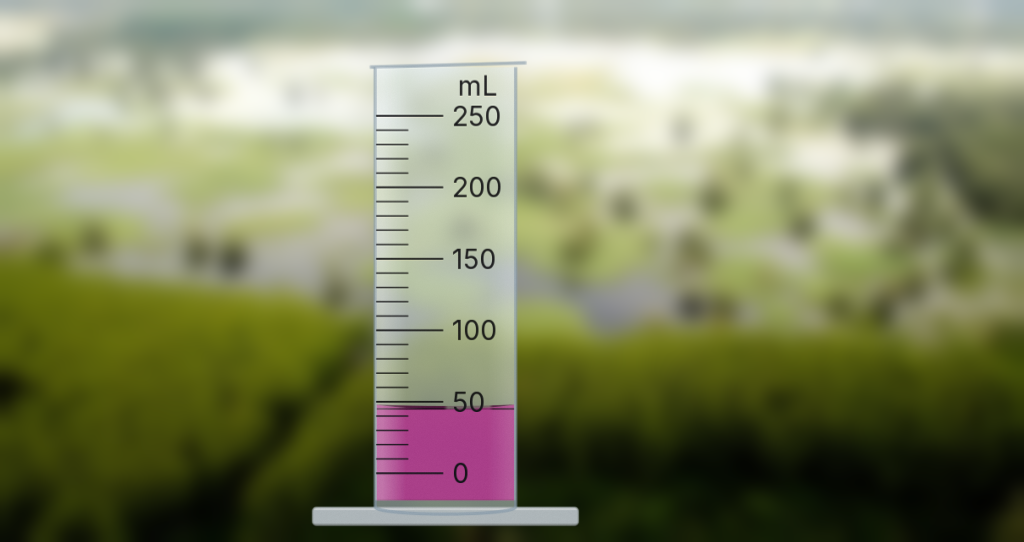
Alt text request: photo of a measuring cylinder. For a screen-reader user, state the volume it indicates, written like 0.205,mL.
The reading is 45,mL
